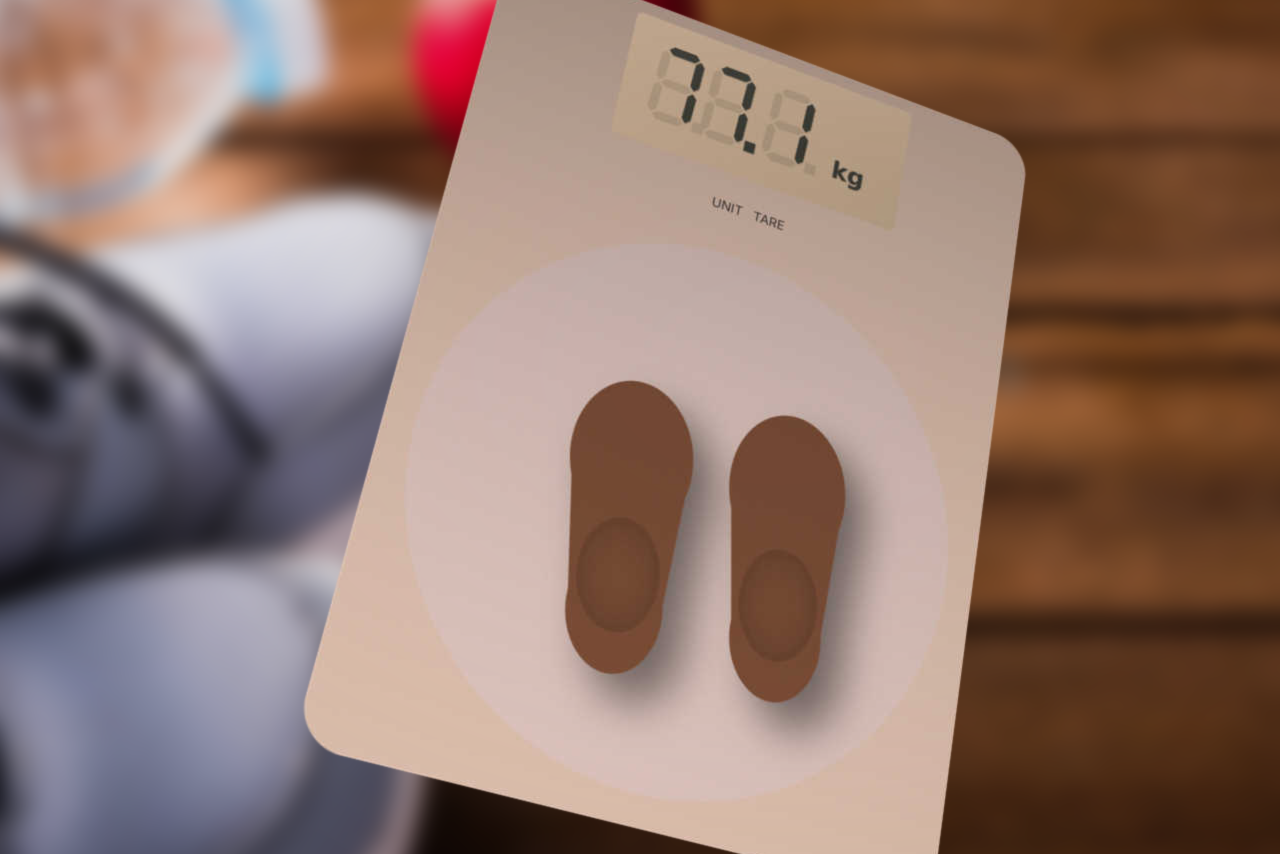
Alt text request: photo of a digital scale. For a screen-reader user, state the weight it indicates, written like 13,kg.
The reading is 77.1,kg
